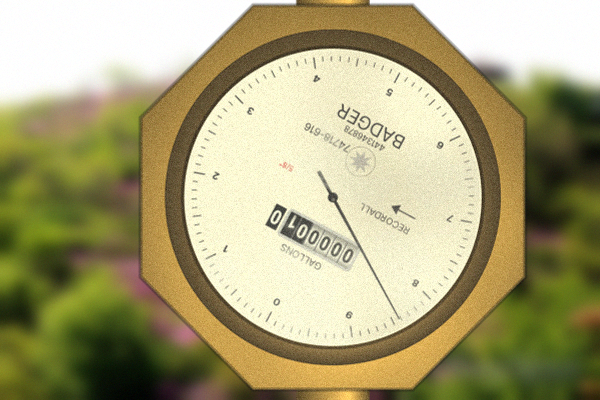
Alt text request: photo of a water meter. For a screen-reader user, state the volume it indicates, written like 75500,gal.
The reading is 8.4,gal
